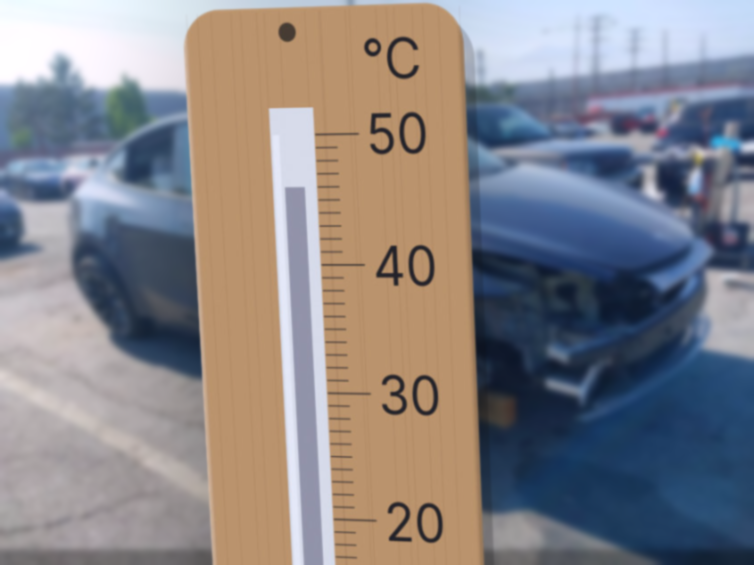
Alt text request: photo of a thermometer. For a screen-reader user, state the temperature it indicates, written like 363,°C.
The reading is 46,°C
